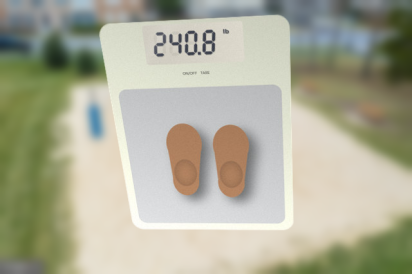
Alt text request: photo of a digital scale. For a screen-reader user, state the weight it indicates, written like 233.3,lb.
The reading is 240.8,lb
